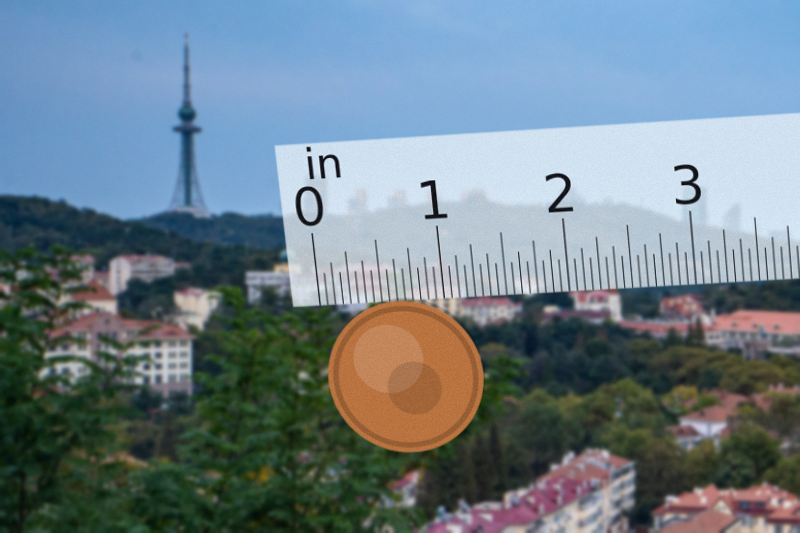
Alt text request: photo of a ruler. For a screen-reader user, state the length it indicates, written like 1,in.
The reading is 1.25,in
